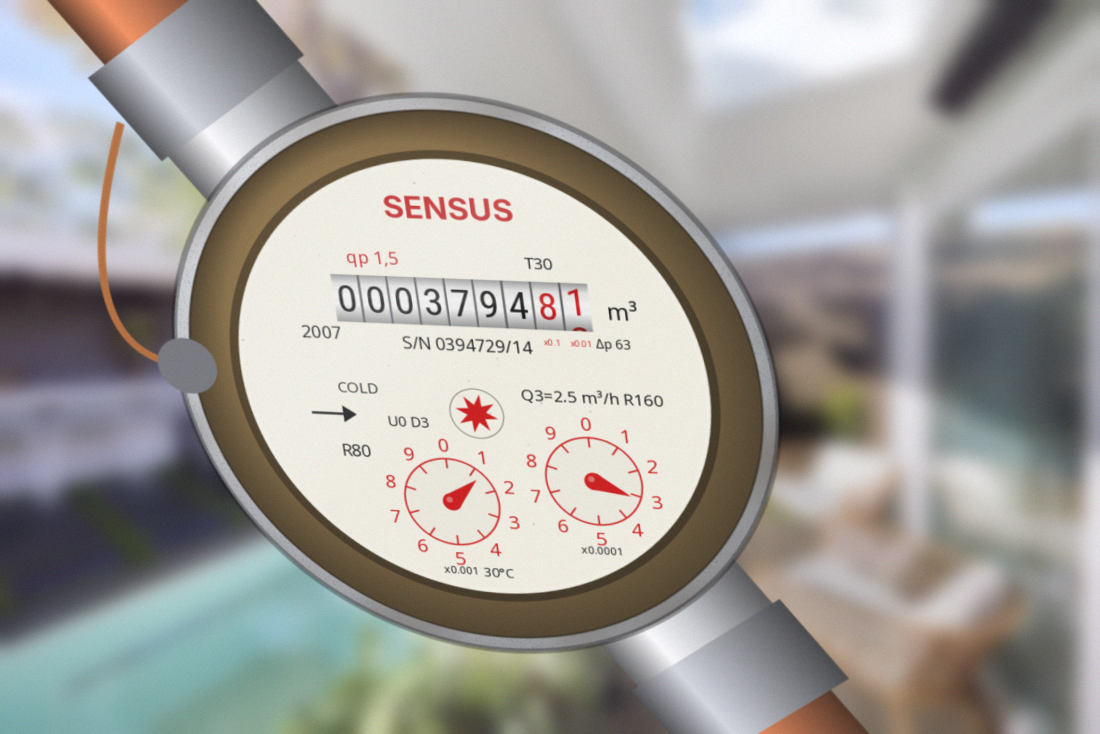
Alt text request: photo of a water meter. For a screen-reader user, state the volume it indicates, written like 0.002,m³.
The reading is 3794.8113,m³
